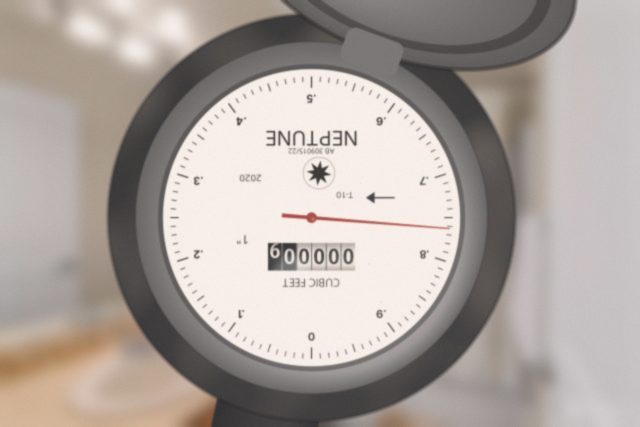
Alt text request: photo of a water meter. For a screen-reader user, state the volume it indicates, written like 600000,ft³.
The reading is 8.76,ft³
